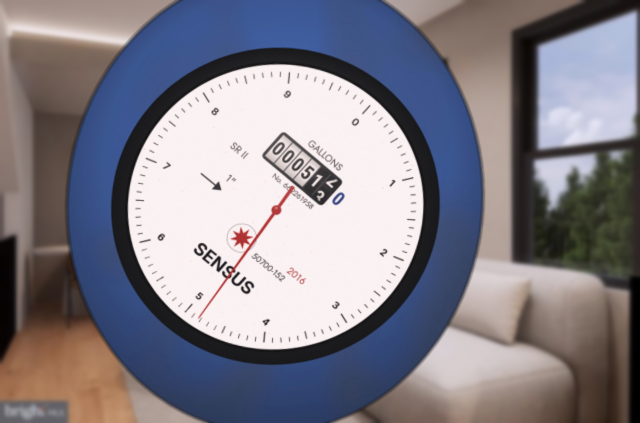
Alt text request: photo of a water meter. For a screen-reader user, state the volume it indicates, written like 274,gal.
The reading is 5124.8,gal
